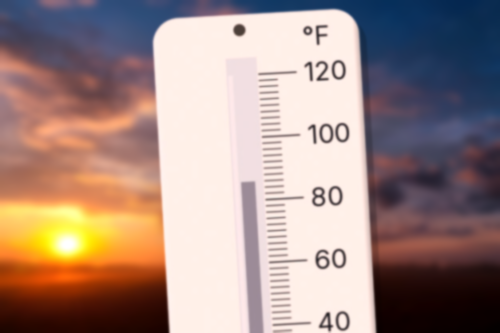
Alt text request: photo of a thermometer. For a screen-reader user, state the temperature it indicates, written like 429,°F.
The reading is 86,°F
